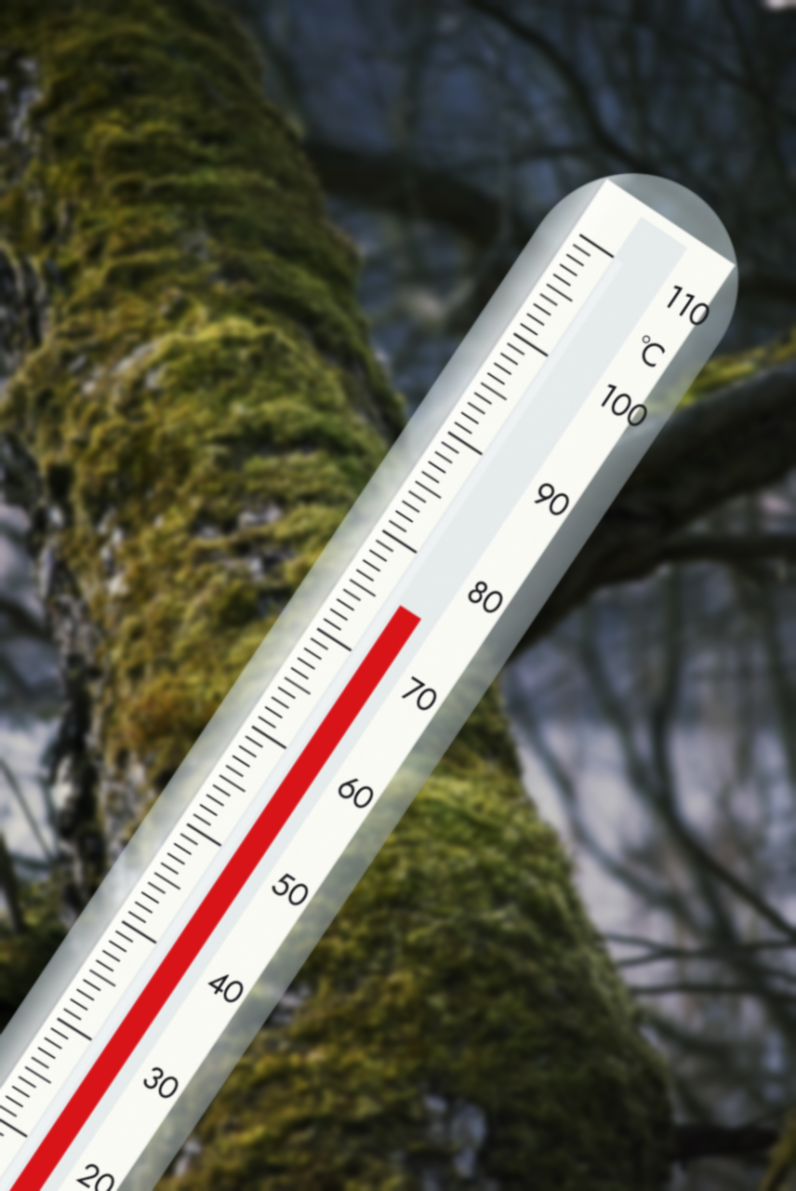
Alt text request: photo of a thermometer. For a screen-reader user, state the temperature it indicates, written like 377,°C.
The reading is 75.5,°C
